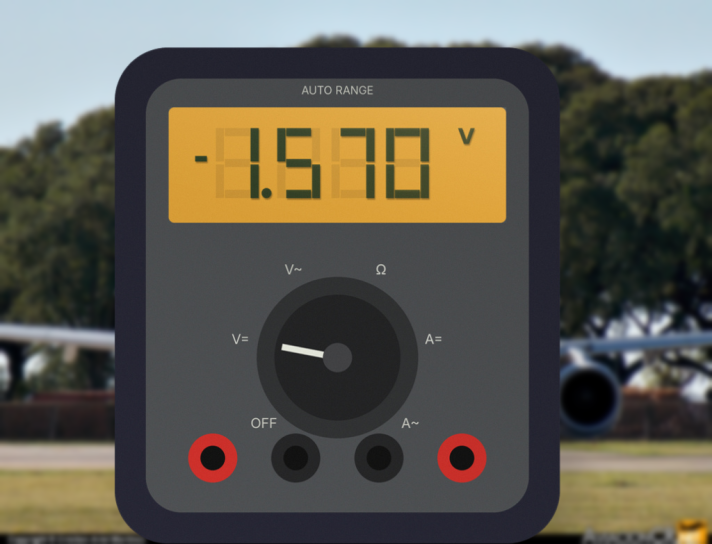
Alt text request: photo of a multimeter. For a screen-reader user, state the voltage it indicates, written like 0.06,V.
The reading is -1.570,V
